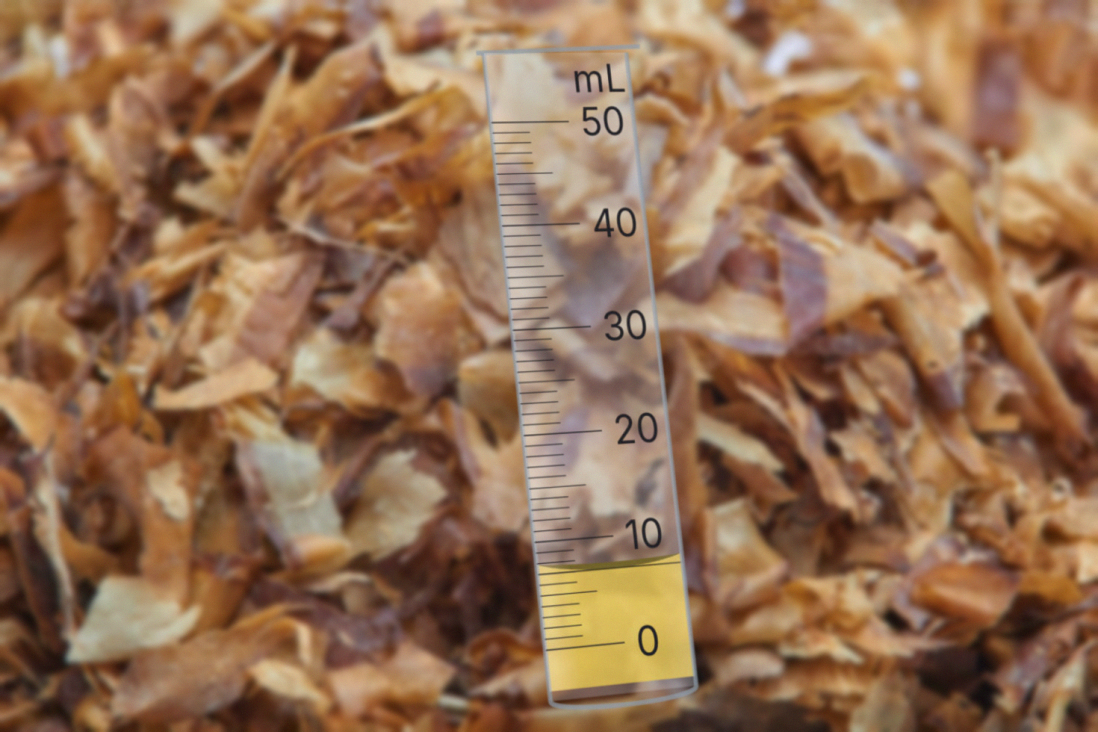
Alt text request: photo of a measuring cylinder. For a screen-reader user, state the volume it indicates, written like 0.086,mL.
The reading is 7,mL
